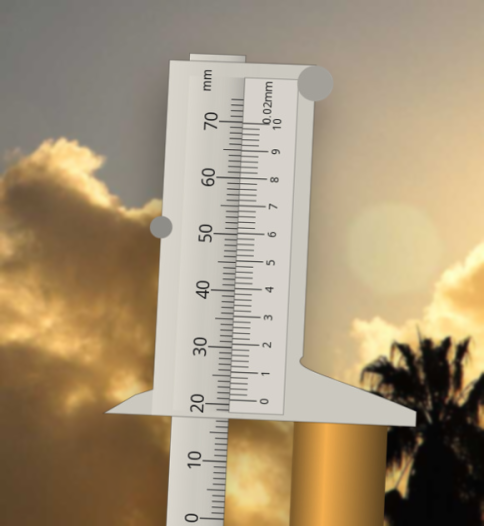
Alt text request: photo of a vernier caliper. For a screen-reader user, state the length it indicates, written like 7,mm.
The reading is 20.8,mm
